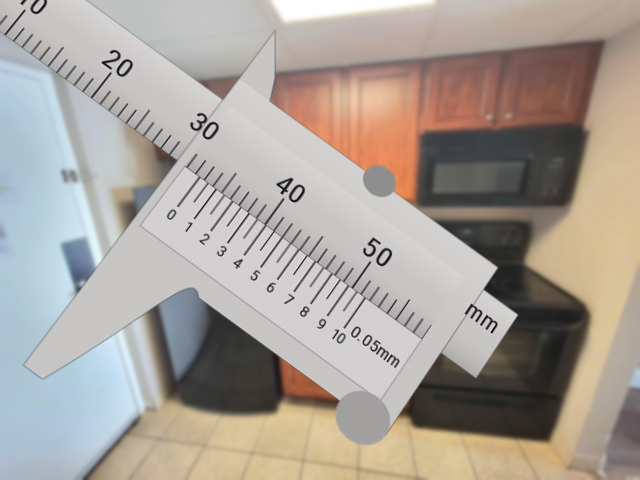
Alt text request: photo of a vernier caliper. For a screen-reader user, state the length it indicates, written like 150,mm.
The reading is 32.5,mm
